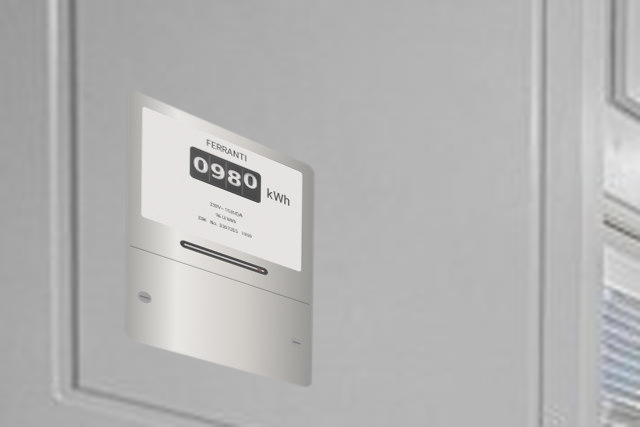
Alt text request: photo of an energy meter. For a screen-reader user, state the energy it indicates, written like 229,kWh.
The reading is 980,kWh
